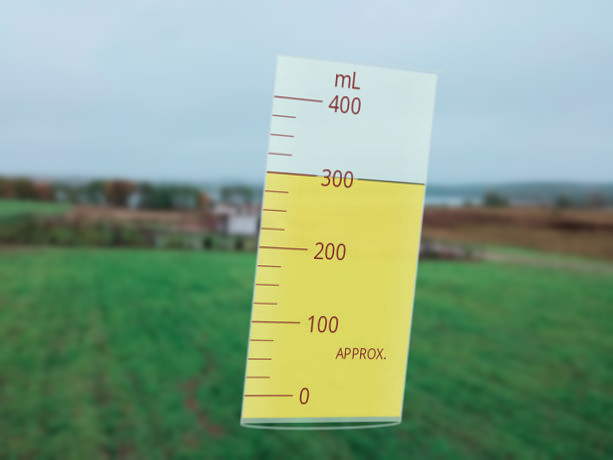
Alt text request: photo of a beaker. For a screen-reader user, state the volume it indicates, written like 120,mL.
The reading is 300,mL
